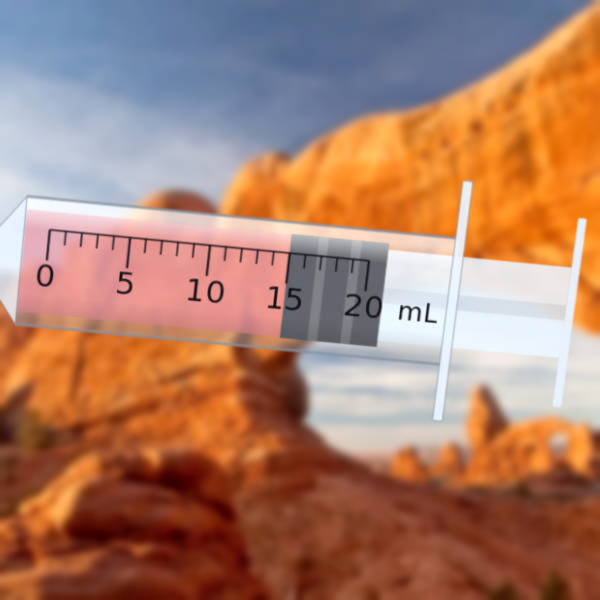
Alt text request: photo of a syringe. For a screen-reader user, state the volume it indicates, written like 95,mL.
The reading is 15,mL
